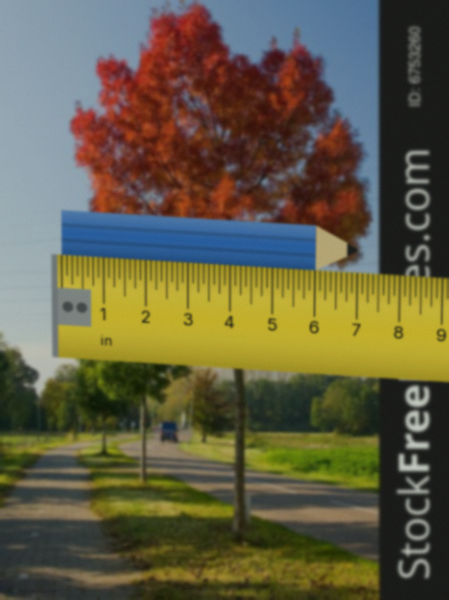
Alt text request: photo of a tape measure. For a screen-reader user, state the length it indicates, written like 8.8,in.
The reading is 7,in
